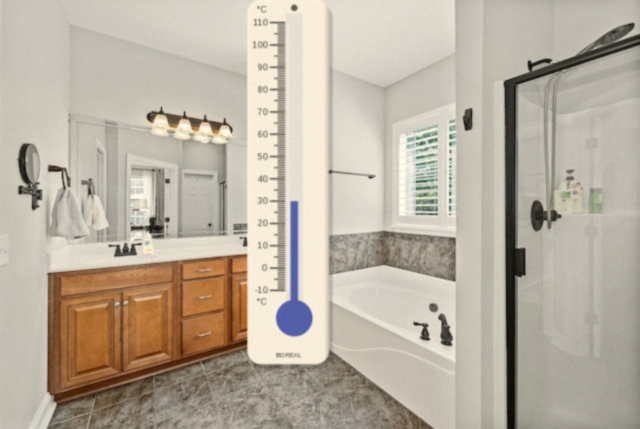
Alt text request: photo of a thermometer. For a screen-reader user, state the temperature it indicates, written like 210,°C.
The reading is 30,°C
